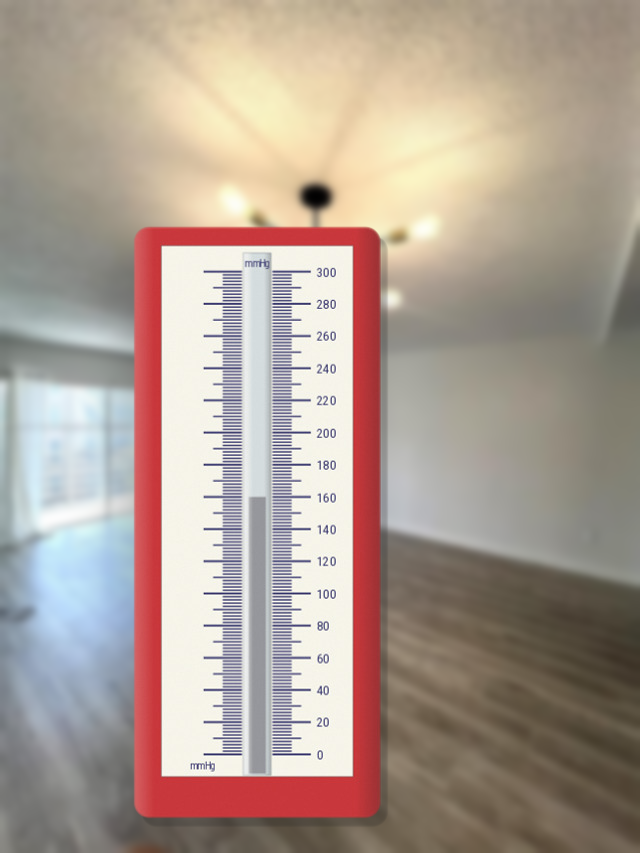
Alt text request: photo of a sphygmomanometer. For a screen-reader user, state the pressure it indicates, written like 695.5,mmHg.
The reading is 160,mmHg
